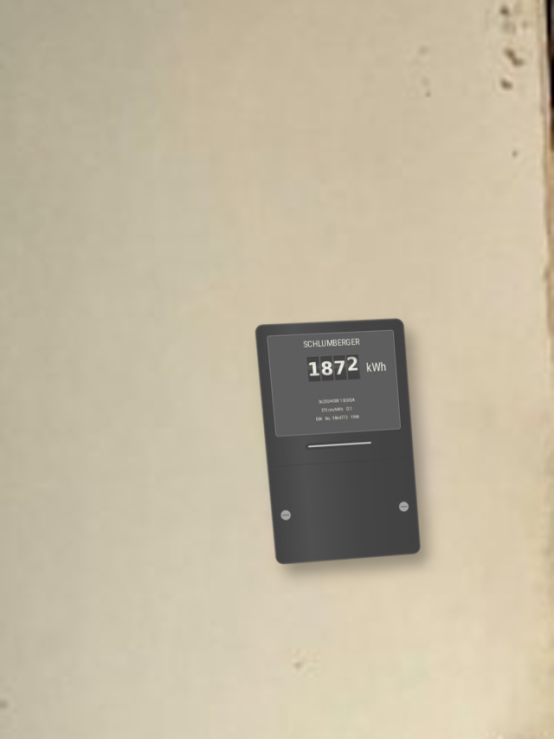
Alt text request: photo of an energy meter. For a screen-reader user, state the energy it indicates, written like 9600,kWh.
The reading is 1872,kWh
